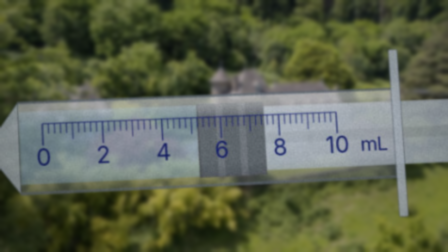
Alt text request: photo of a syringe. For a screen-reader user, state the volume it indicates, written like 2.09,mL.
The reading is 5.2,mL
